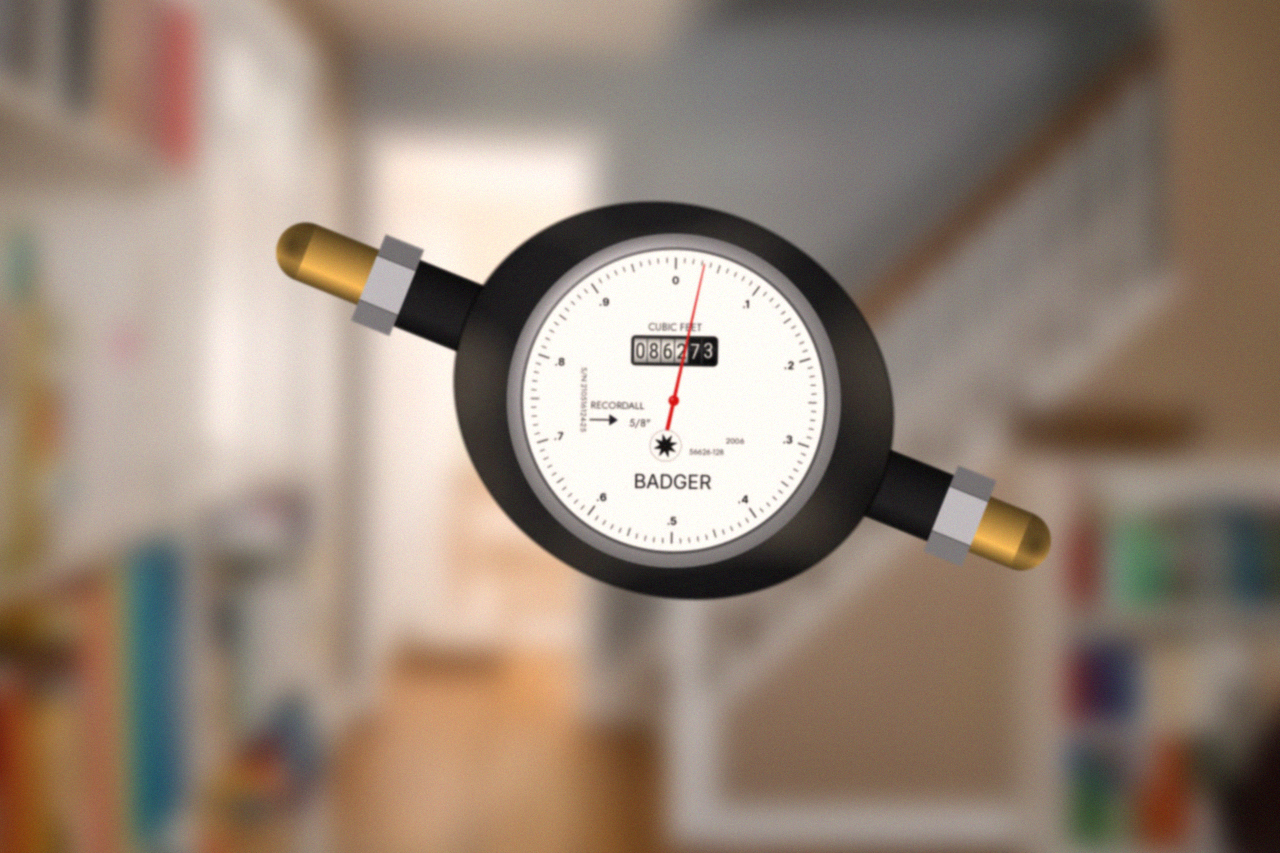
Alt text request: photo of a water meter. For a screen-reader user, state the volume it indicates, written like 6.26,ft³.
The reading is 86273.03,ft³
